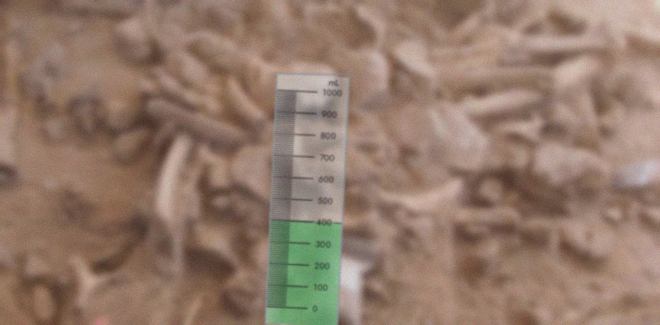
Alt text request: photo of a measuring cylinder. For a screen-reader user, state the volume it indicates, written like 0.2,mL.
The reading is 400,mL
